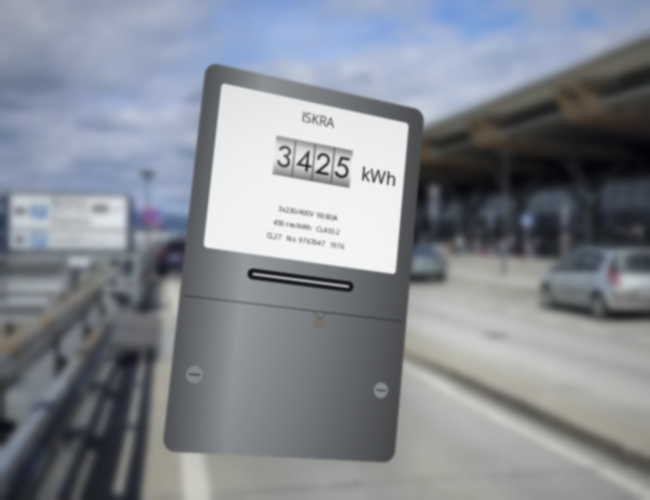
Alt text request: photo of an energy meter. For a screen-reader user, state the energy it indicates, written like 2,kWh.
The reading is 3425,kWh
